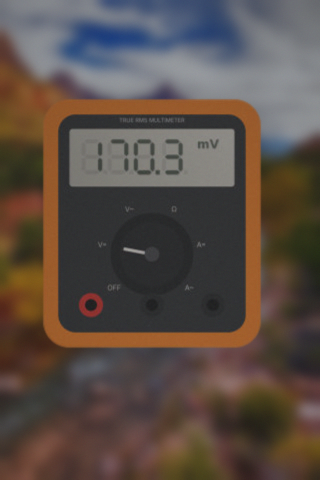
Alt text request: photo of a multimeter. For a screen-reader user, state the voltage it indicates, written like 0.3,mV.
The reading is 170.3,mV
